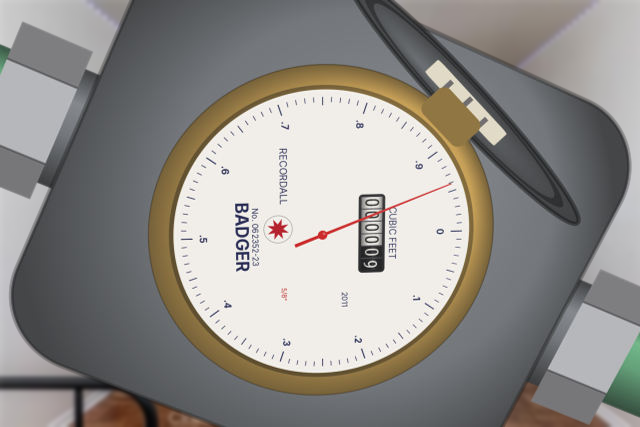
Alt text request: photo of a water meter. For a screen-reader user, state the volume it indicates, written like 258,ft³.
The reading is 8.94,ft³
